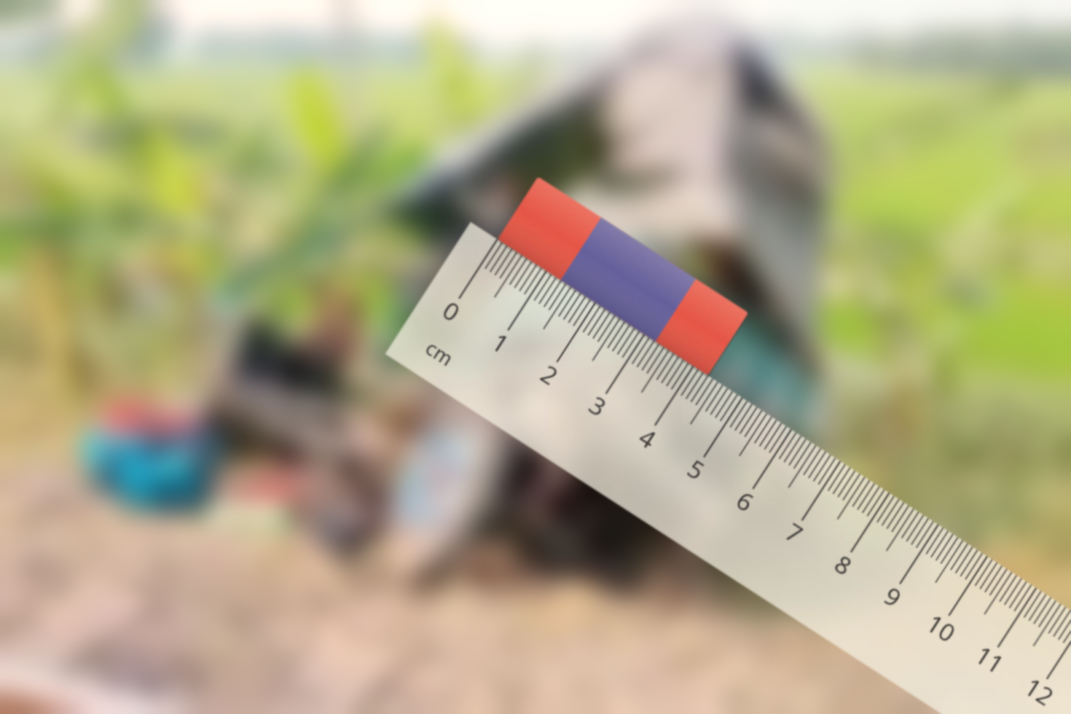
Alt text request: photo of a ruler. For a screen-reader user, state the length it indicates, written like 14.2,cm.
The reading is 4.3,cm
